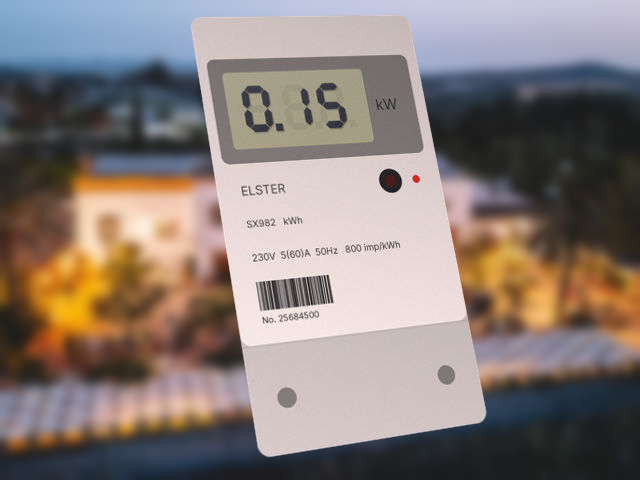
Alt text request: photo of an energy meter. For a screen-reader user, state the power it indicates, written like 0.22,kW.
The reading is 0.15,kW
